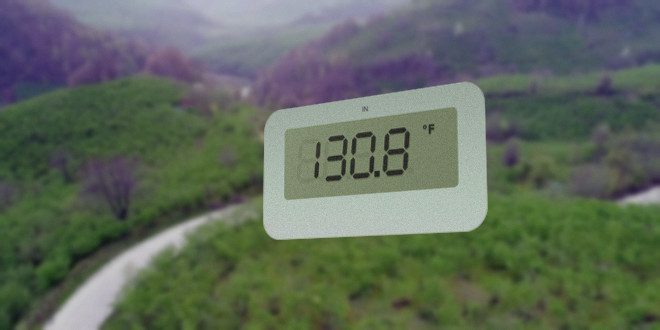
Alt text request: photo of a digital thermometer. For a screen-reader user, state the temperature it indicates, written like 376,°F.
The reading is 130.8,°F
